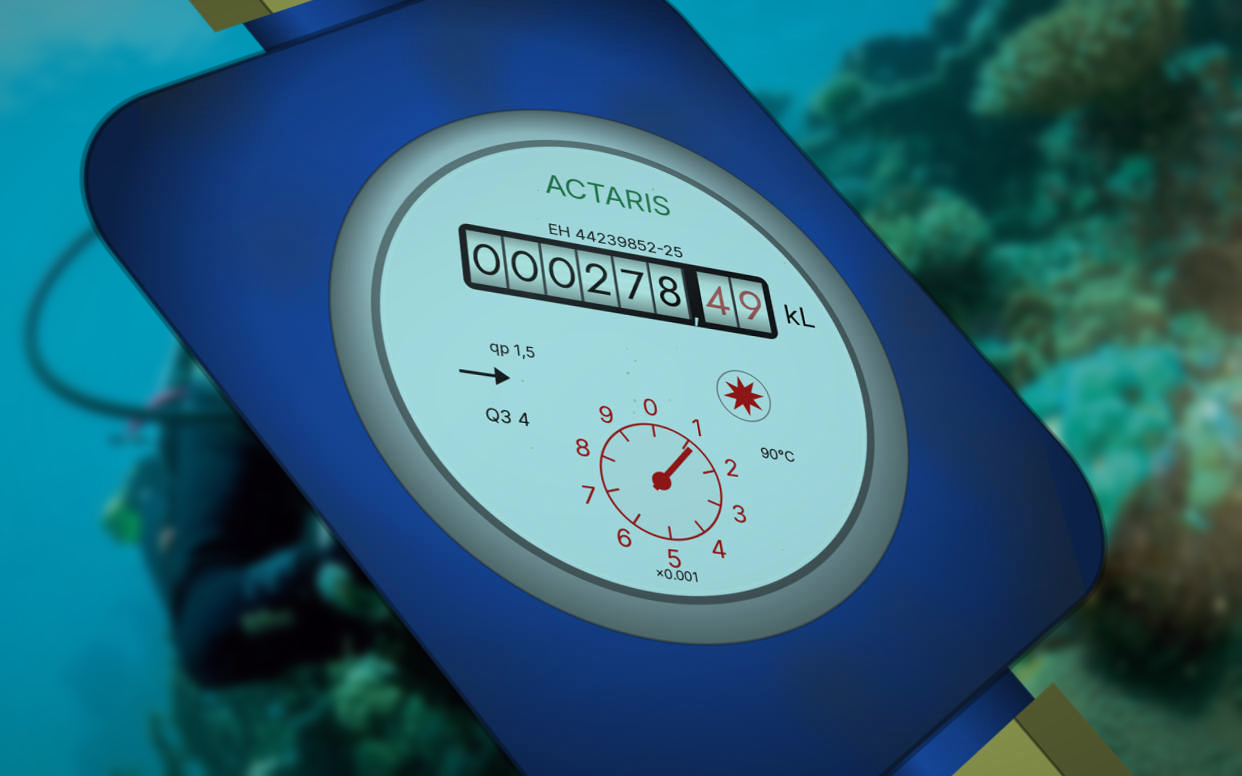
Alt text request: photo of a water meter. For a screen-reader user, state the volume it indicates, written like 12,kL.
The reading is 278.491,kL
